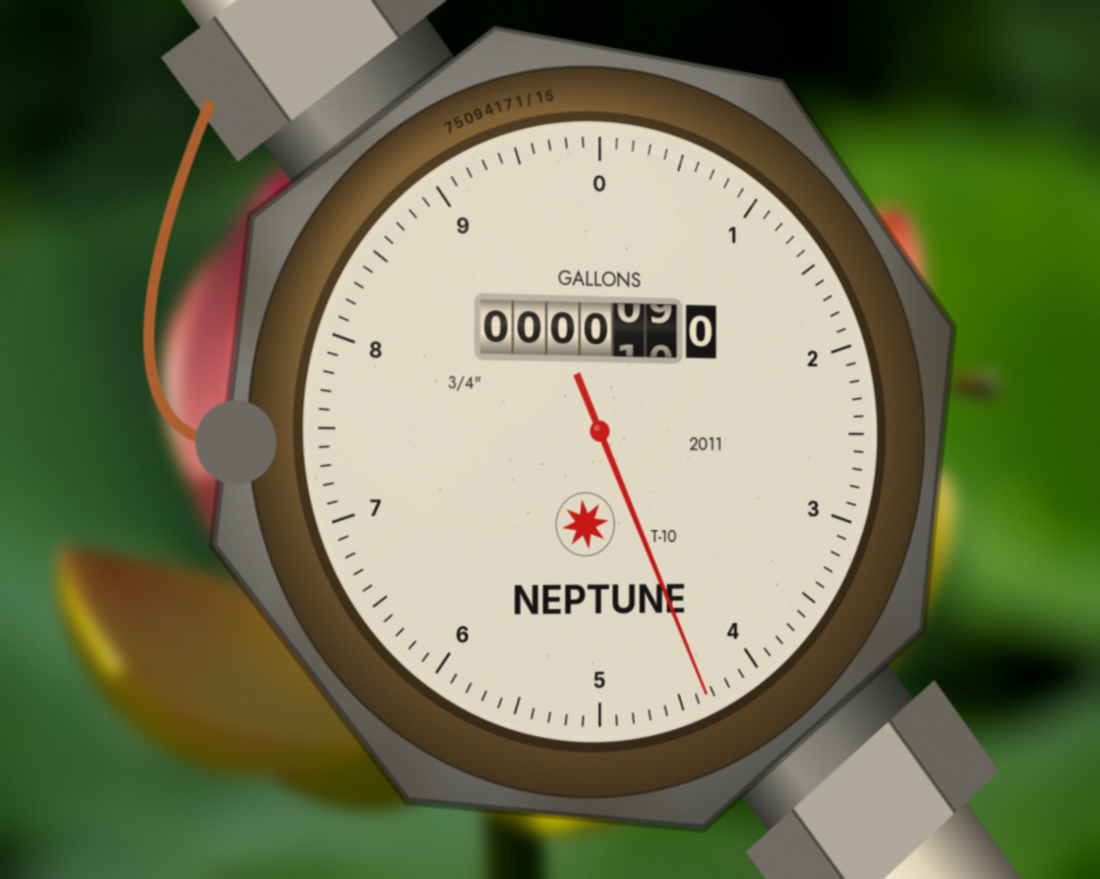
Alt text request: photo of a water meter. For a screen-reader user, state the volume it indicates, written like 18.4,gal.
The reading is 94.3,gal
